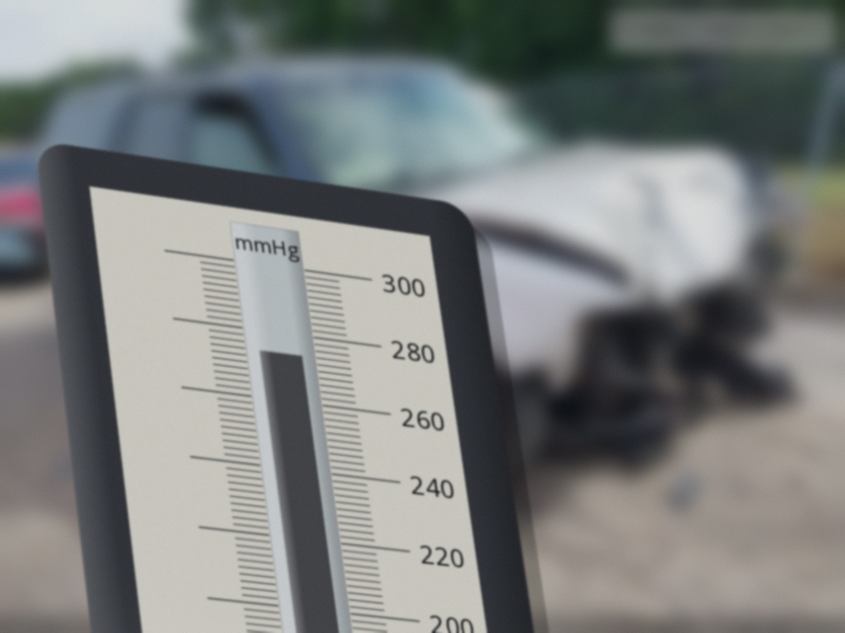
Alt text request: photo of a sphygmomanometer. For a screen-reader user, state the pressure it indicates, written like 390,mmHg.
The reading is 274,mmHg
